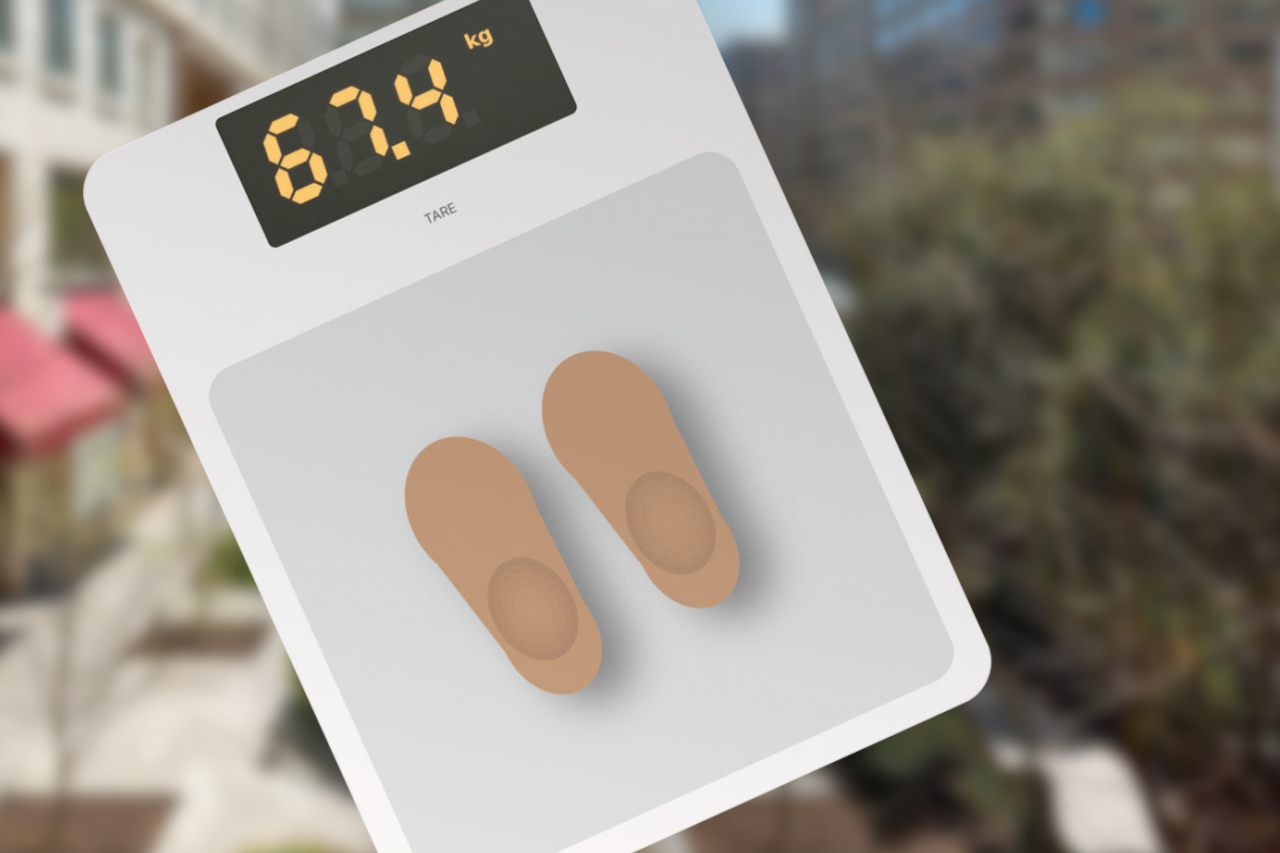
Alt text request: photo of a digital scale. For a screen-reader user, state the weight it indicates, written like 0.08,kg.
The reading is 67.4,kg
